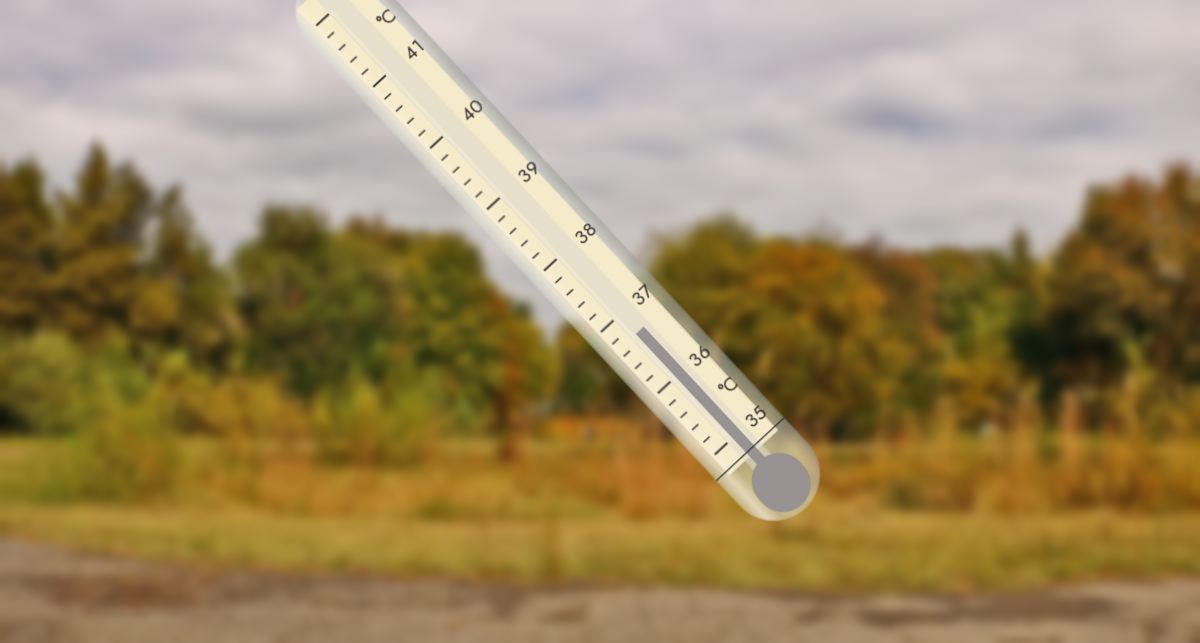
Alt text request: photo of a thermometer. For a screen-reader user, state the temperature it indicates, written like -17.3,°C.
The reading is 36.7,°C
